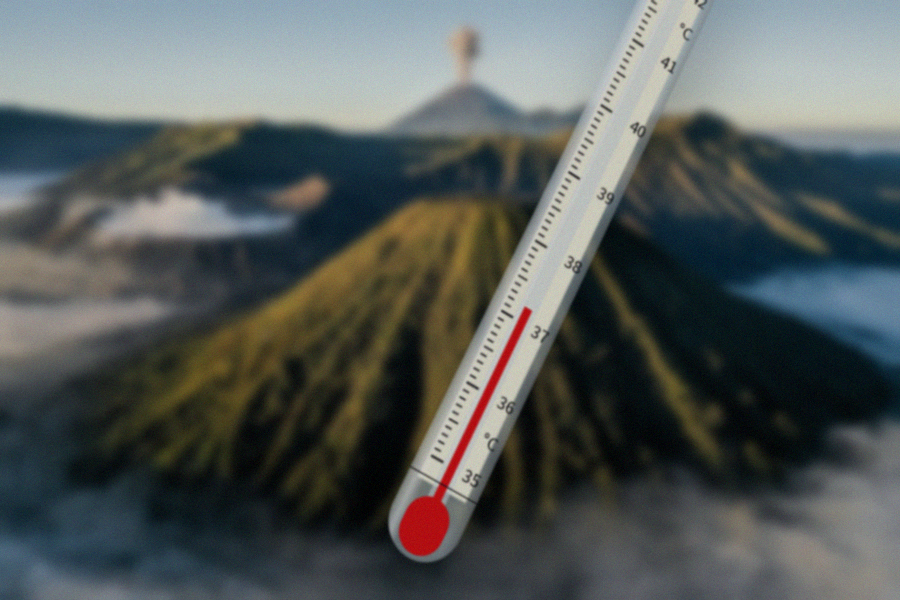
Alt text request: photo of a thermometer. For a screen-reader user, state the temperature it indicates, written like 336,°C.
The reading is 37.2,°C
